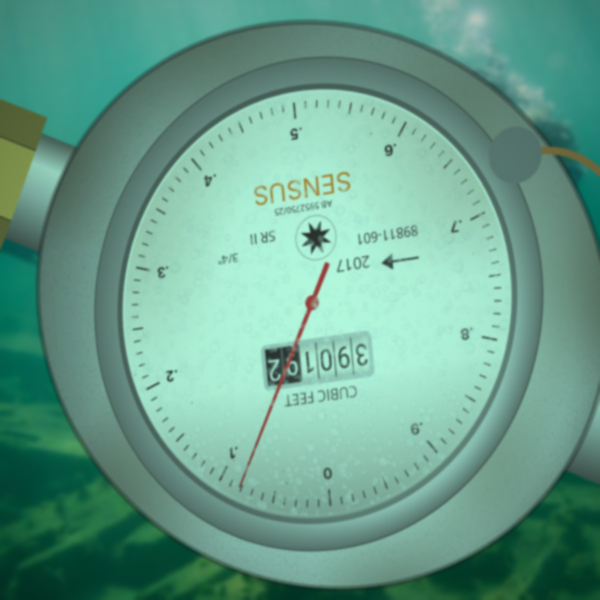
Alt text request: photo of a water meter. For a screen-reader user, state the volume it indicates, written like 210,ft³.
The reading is 390192.08,ft³
